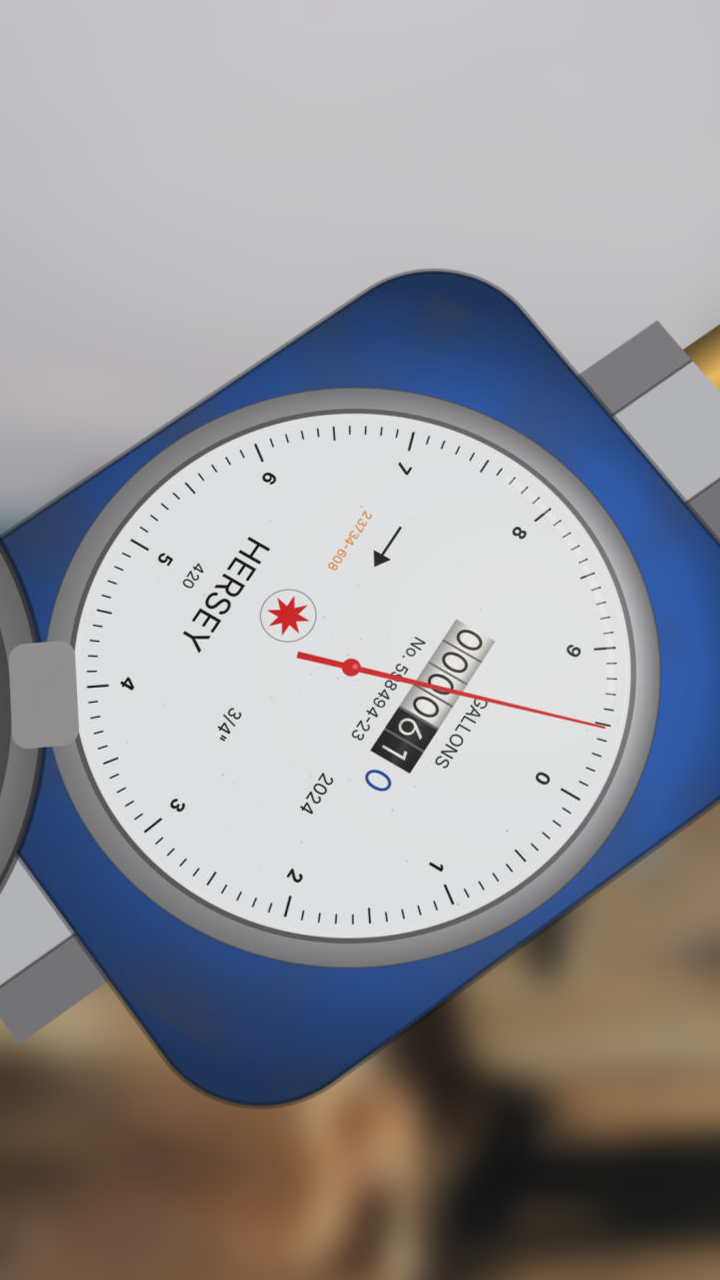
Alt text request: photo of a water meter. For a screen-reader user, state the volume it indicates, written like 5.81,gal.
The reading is 609.5,gal
